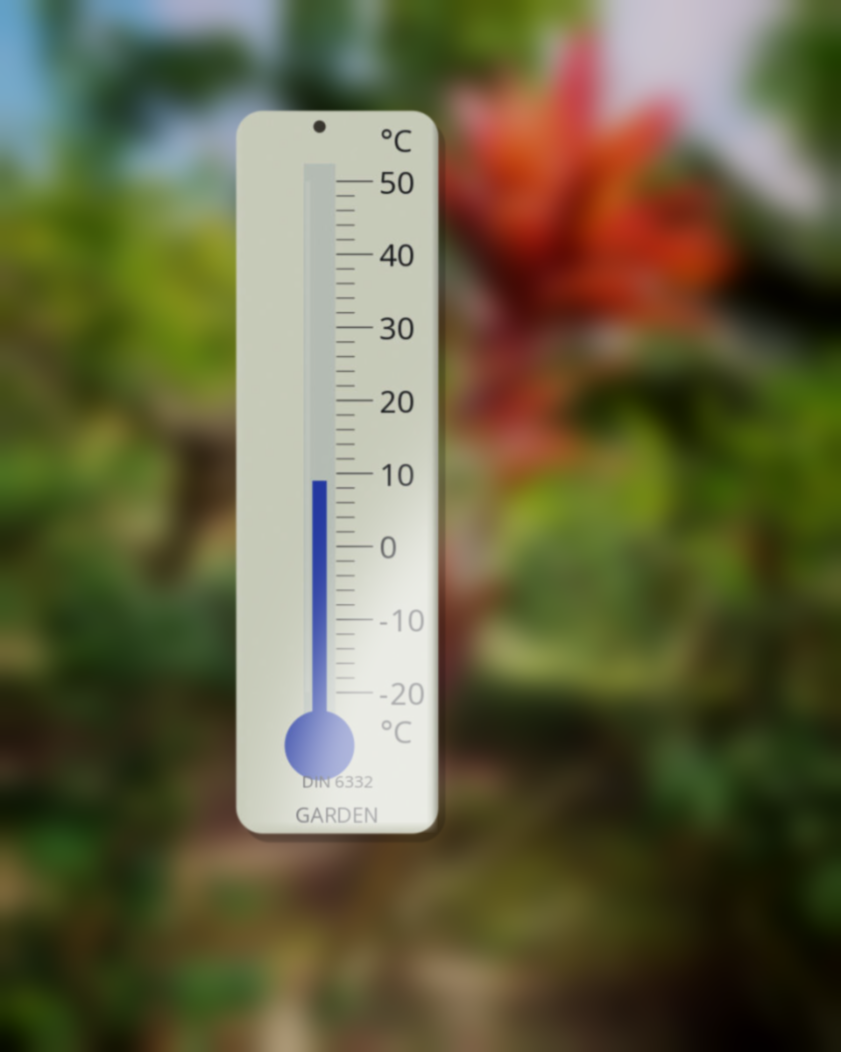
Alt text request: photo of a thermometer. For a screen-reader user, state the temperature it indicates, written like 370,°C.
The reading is 9,°C
